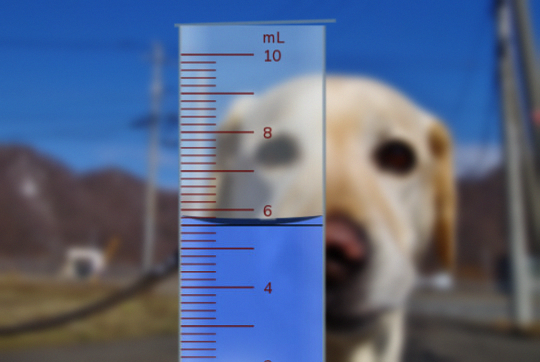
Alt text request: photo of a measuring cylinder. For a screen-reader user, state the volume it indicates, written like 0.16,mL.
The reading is 5.6,mL
